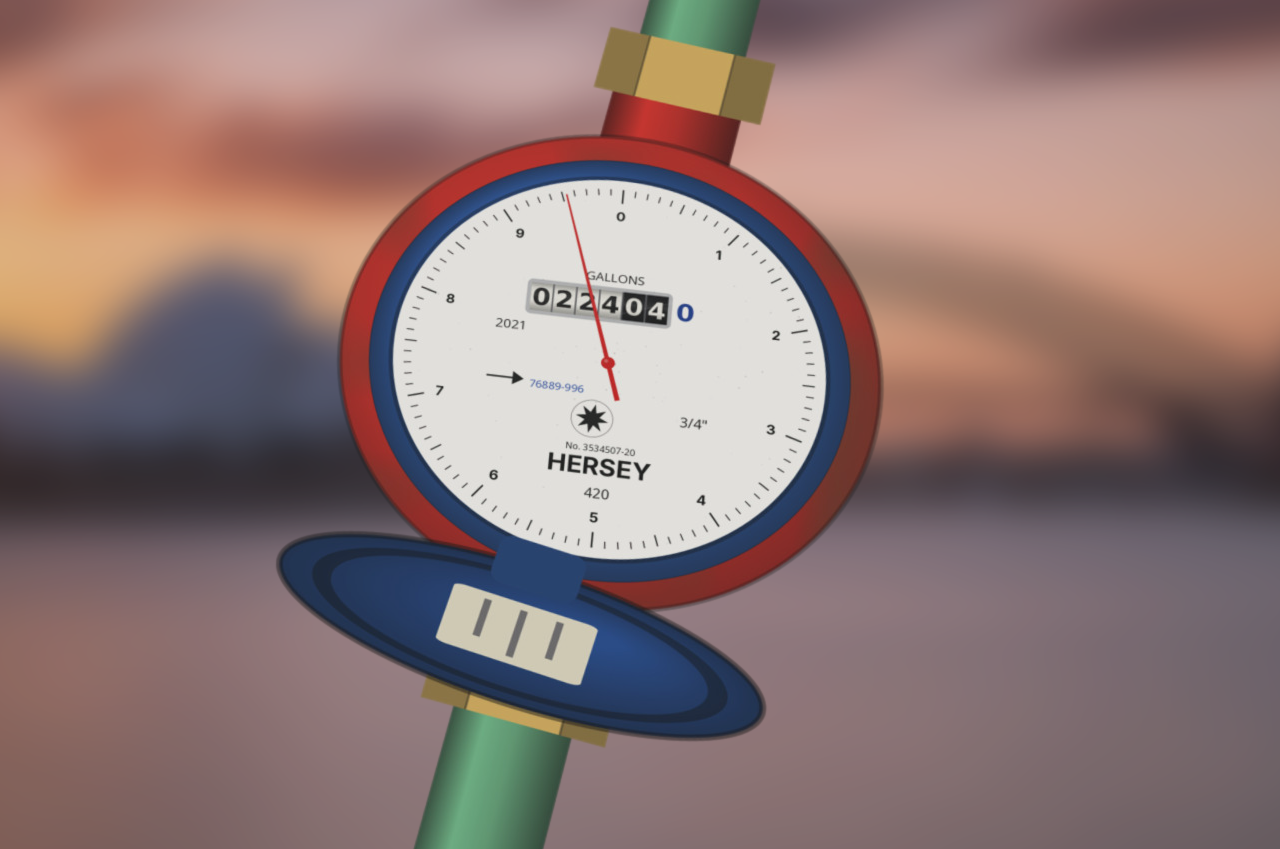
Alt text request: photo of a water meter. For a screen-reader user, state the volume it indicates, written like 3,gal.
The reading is 224039.5,gal
